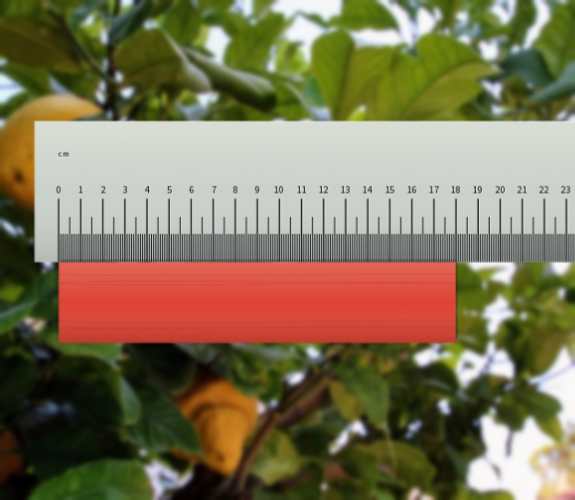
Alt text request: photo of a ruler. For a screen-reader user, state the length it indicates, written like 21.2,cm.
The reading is 18,cm
